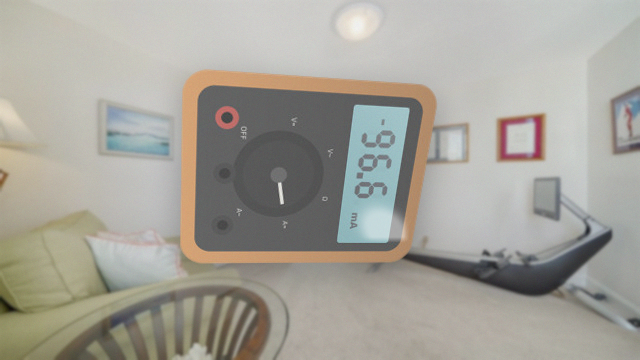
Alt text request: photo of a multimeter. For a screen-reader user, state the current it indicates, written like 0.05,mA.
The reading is -96.6,mA
